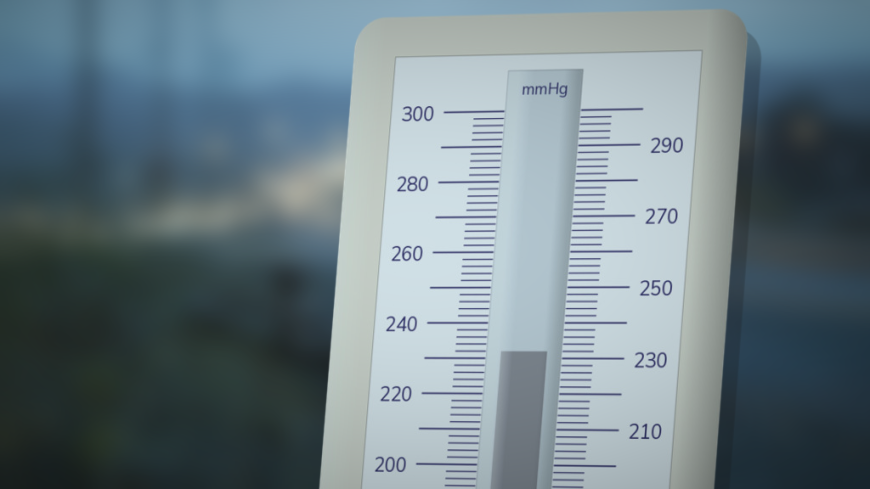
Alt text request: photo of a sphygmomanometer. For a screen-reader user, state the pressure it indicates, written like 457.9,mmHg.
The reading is 232,mmHg
